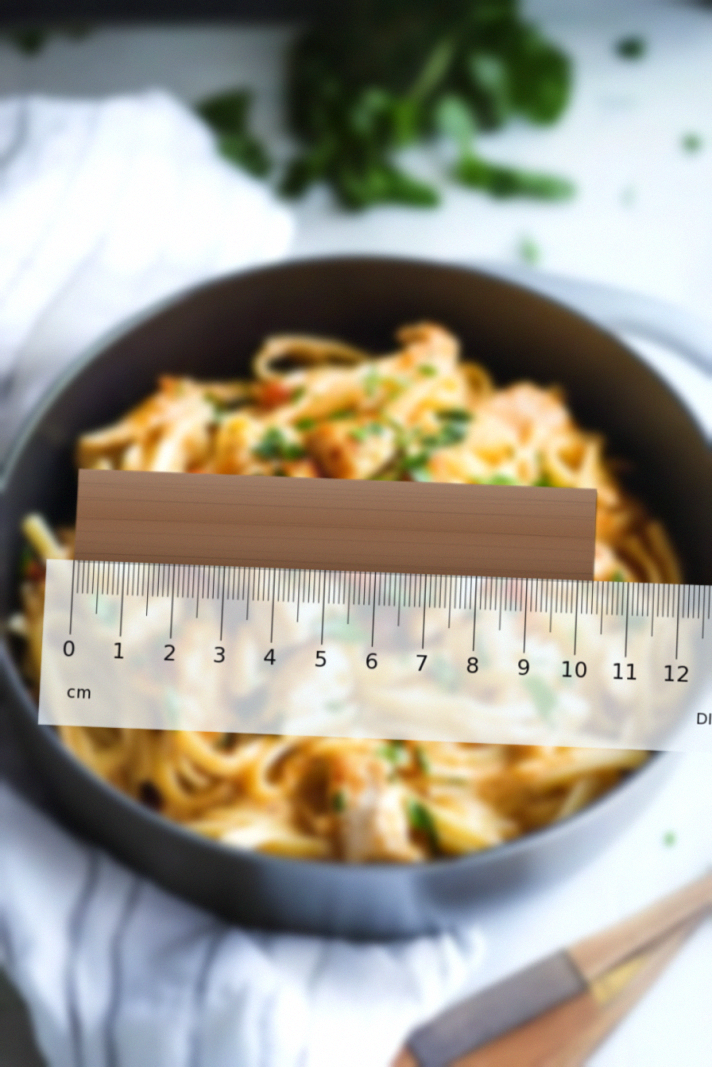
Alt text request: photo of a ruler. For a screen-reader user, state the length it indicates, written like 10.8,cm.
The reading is 10.3,cm
